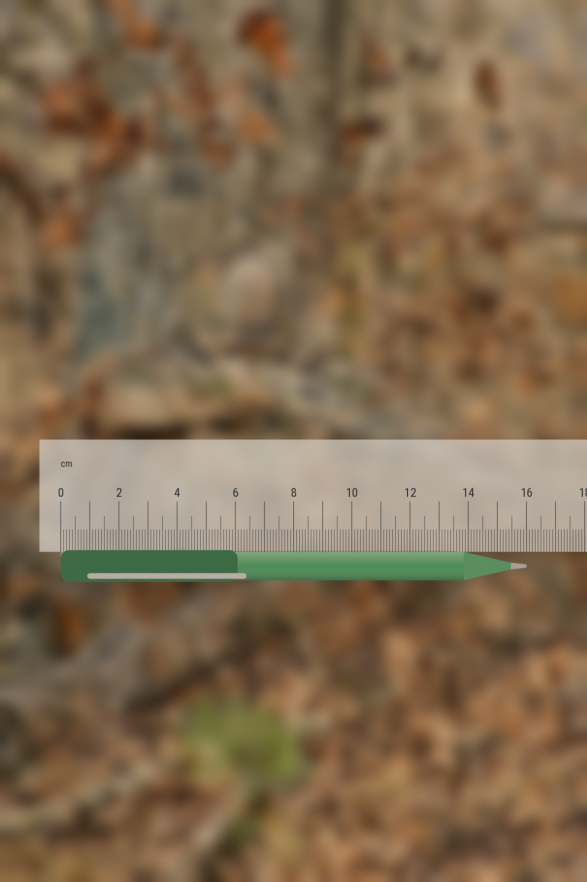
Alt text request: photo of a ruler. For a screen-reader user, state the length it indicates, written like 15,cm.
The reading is 16,cm
